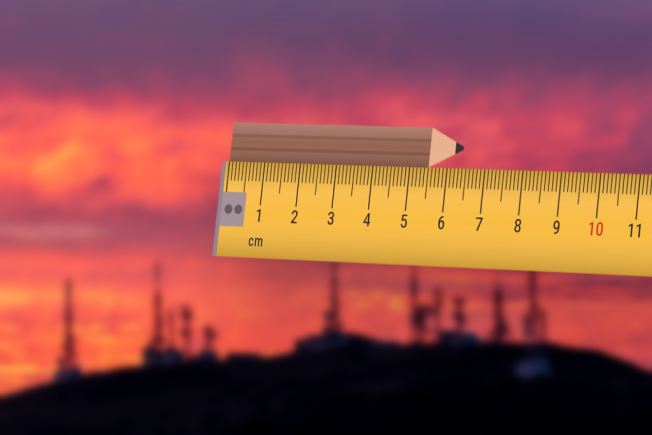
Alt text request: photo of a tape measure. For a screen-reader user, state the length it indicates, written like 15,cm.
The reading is 6.4,cm
